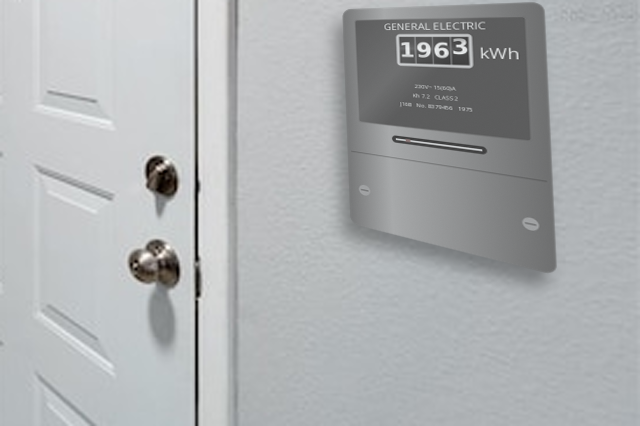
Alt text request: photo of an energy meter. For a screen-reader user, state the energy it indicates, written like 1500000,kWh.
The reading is 1963,kWh
